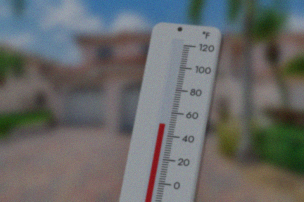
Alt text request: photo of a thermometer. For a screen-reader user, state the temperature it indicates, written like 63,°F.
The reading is 50,°F
